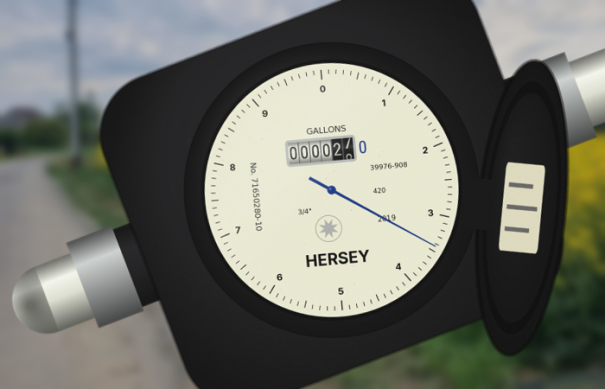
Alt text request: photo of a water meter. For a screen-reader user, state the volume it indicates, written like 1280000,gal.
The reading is 273.4,gal
